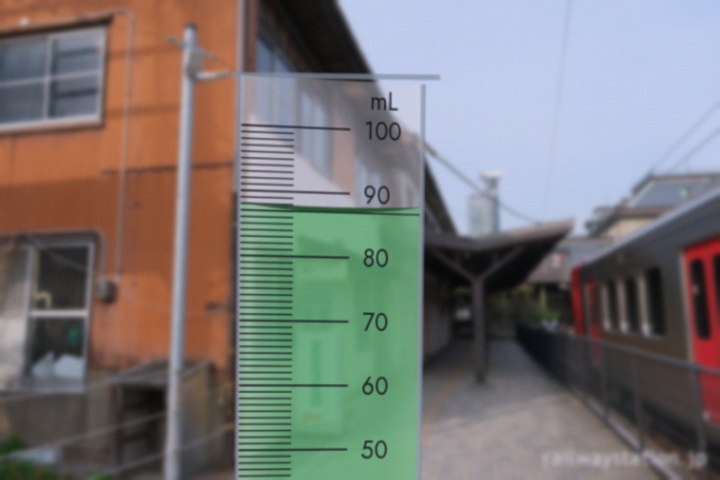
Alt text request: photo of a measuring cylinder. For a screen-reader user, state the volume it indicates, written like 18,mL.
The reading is 87,mL
